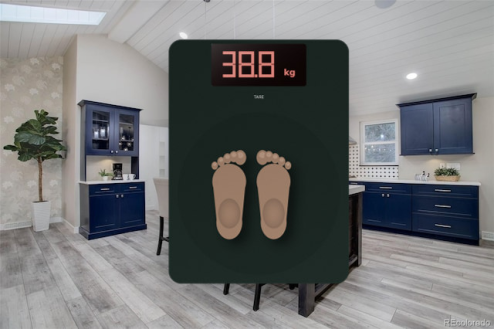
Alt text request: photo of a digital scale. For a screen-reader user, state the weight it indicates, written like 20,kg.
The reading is 38.8,kg
